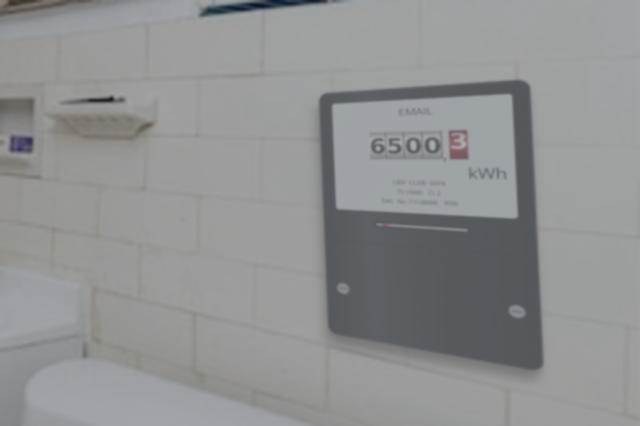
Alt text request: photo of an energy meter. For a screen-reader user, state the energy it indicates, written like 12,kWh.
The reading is 6500.3,kWh
